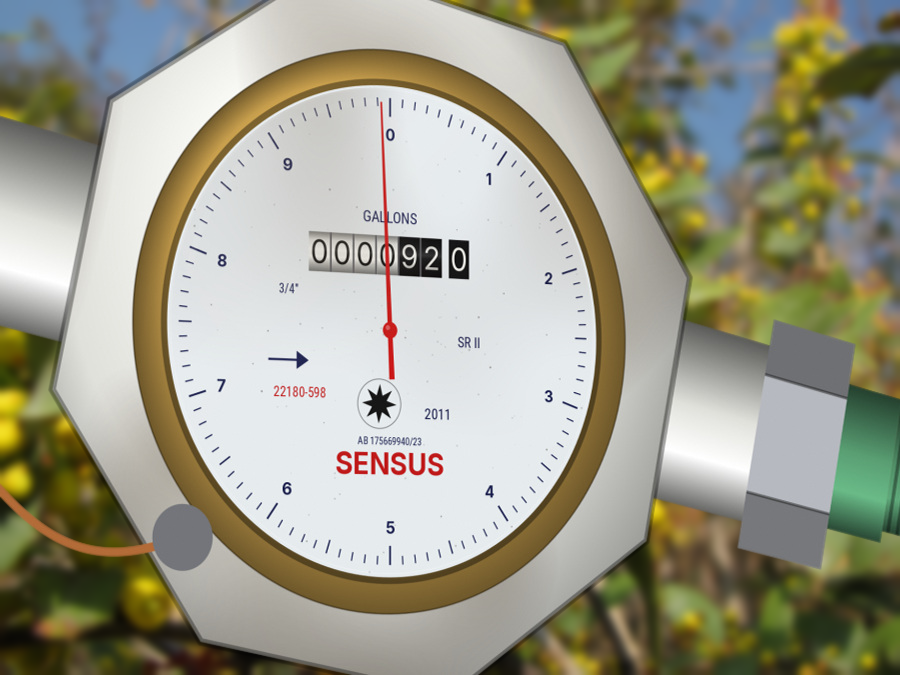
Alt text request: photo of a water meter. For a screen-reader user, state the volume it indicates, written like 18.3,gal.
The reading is 919.9,gal
